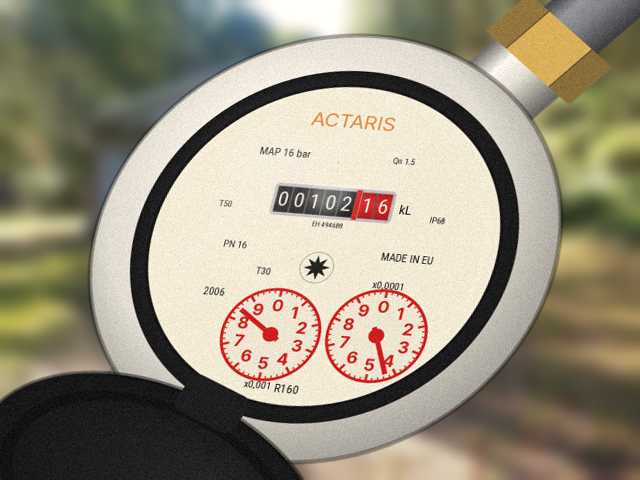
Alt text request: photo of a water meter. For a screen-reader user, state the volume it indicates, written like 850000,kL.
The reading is 102.1684,kL
